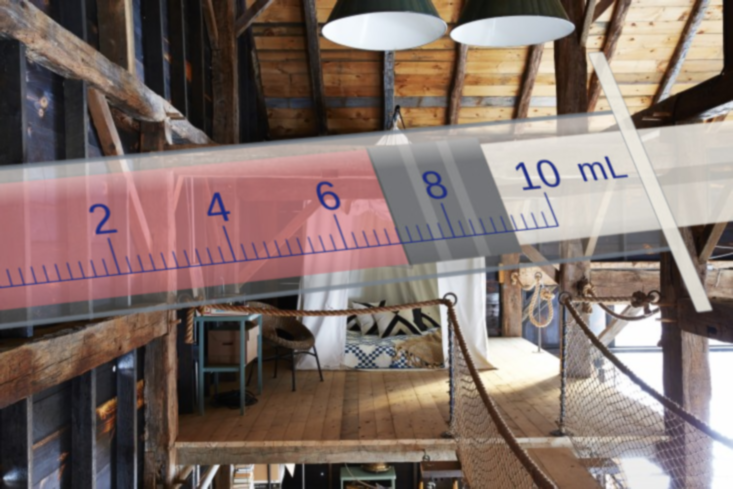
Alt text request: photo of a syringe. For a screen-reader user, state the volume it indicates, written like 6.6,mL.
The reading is 7,mL
